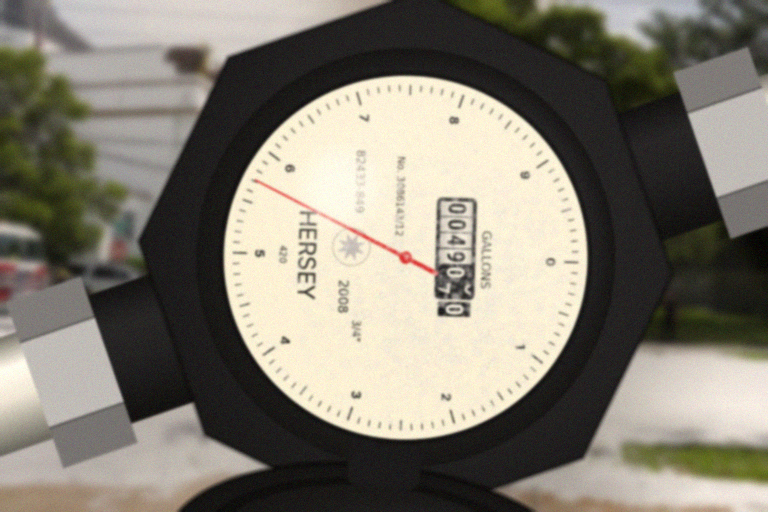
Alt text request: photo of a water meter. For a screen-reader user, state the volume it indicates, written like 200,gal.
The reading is 49065.7,gal
